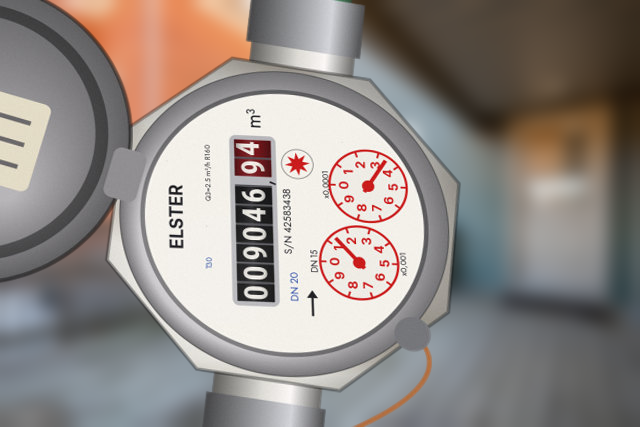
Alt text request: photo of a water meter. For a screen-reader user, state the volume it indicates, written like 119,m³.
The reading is 9046.9413,m³
